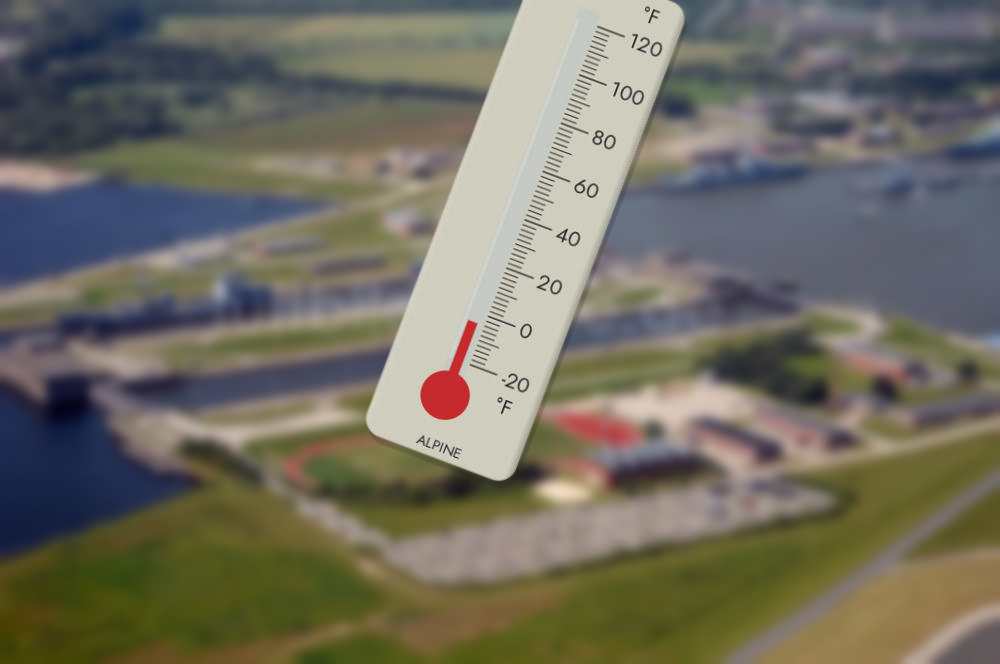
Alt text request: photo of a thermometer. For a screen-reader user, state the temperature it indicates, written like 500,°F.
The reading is -4,°F
